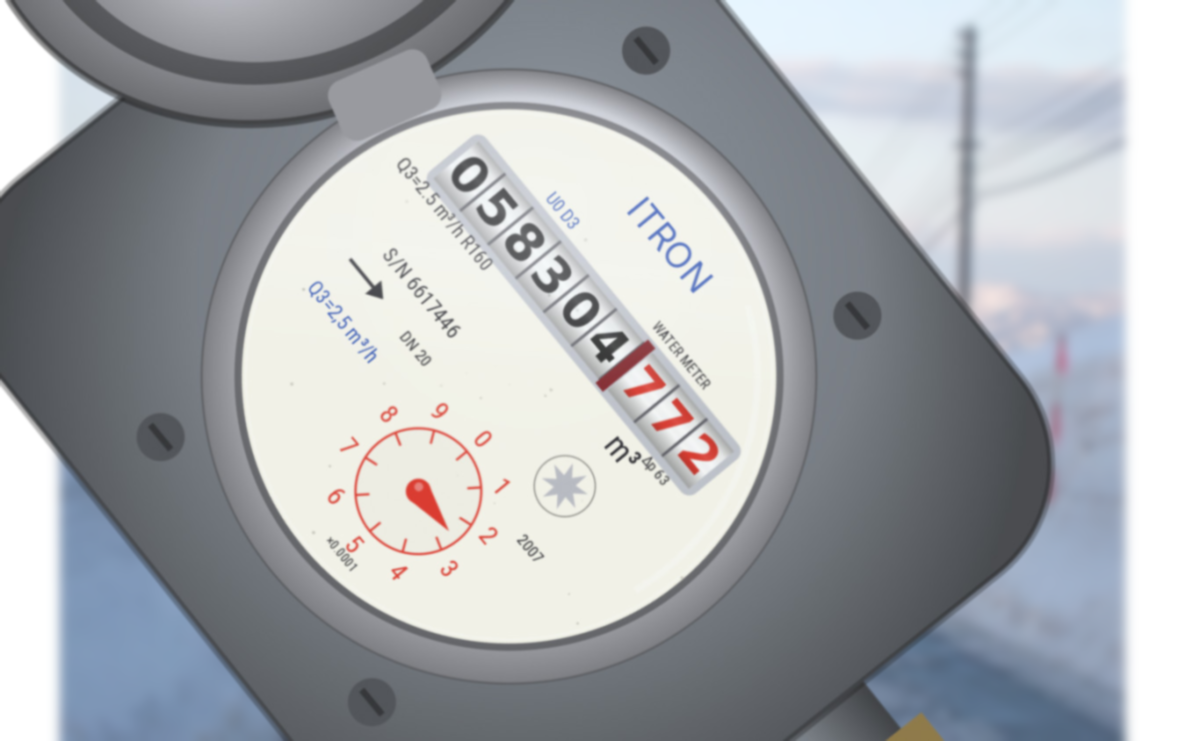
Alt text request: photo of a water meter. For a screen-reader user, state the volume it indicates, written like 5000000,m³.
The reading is 58304.7722,m³
